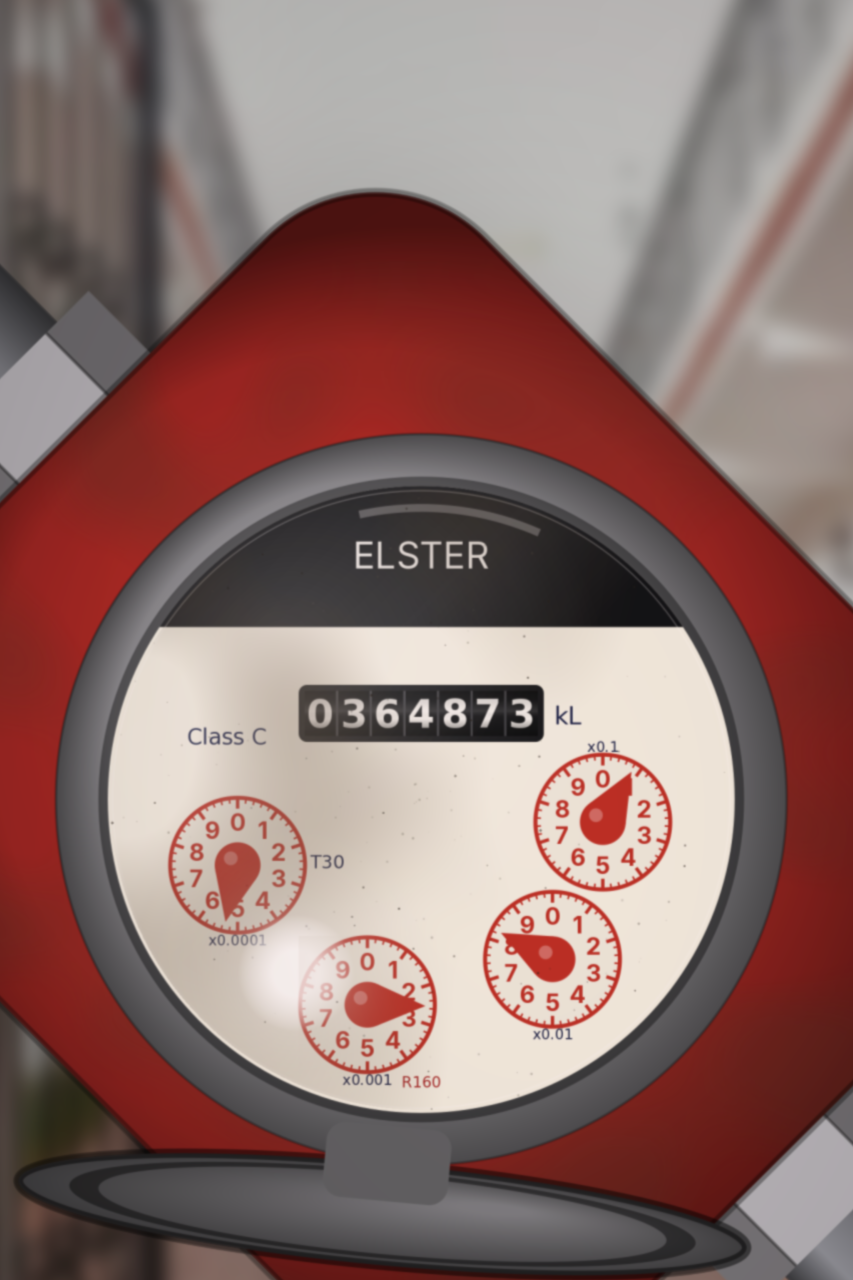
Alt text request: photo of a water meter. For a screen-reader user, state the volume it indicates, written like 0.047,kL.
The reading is 364873.0825,kL
